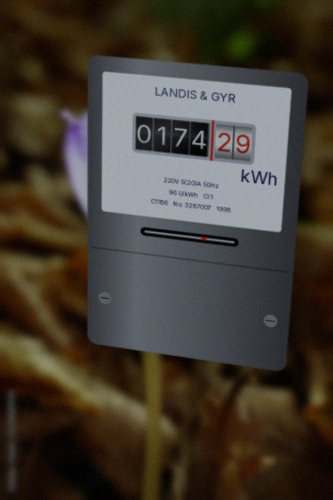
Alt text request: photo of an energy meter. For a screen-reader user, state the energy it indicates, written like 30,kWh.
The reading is 174.29,kWh
